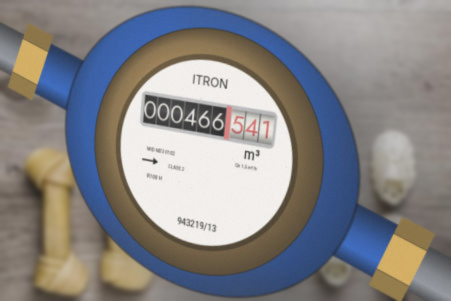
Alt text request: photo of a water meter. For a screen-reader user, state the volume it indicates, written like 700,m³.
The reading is 466.541,m³
